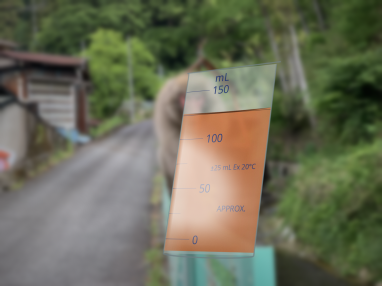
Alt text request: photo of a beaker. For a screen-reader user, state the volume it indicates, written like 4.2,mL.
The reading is 125,mL
